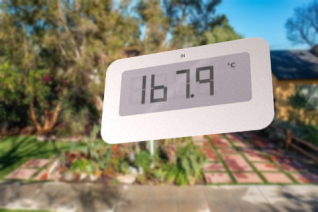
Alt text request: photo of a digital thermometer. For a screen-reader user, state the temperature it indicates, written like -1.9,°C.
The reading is 167.9,°C
